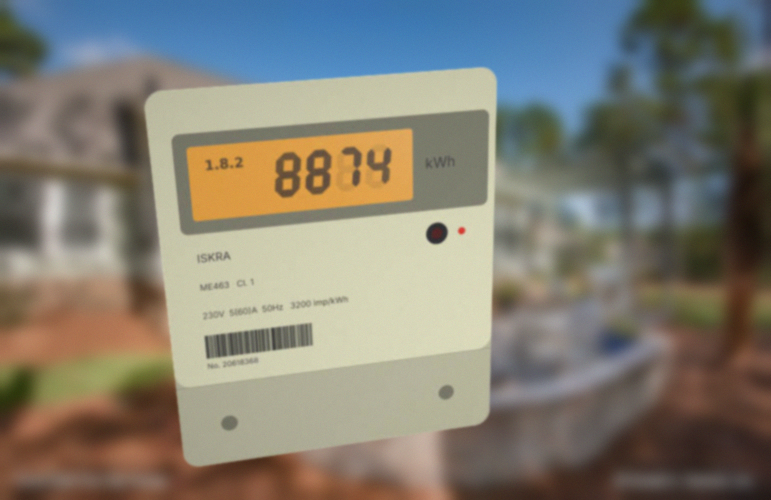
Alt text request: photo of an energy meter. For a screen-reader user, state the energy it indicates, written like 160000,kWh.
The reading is 8874,kWh
